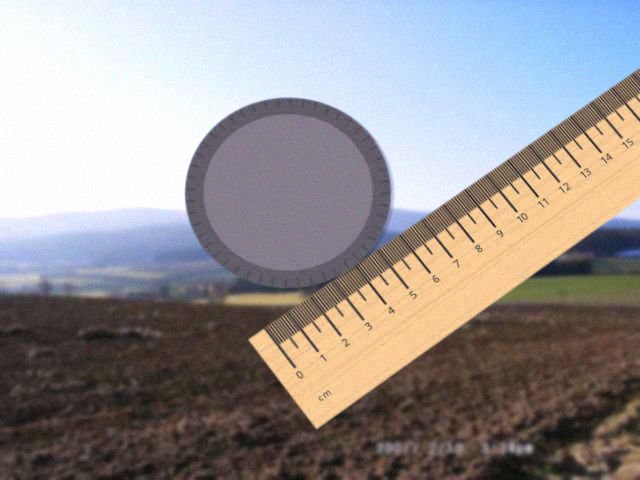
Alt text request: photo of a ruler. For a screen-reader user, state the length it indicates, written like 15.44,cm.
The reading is 7.5,cm
